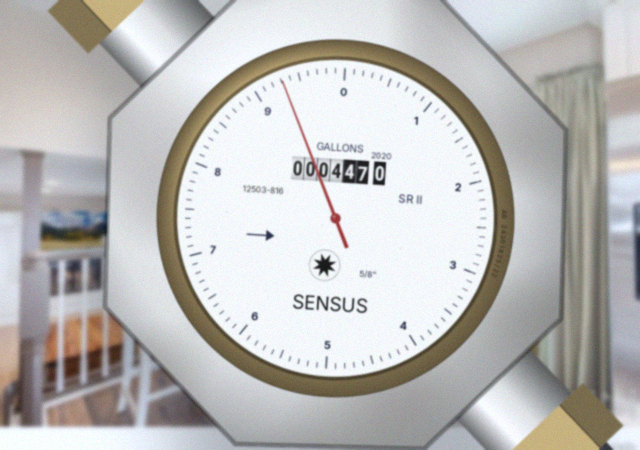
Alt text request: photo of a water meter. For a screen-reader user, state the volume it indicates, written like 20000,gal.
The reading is 4469.3,gal
